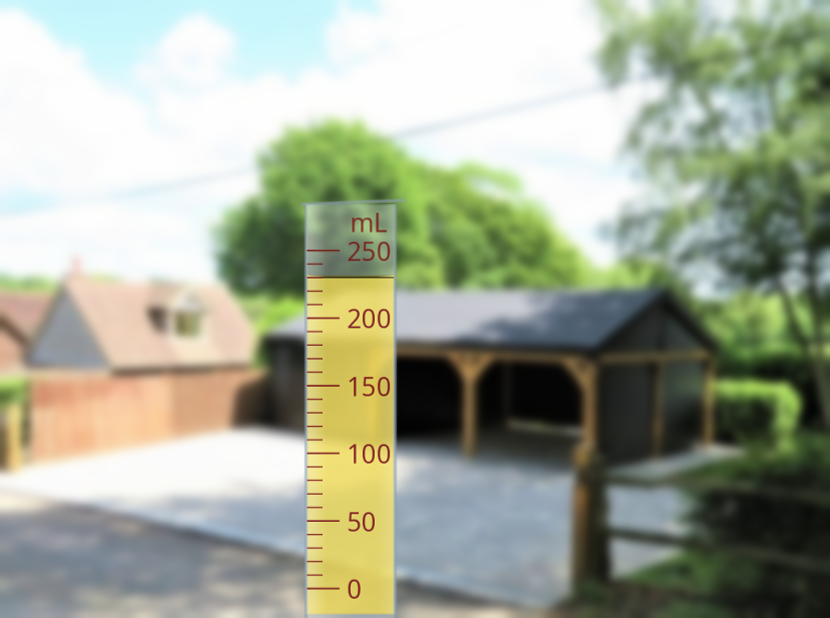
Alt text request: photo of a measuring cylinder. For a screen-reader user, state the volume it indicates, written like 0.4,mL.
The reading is 230,mL
